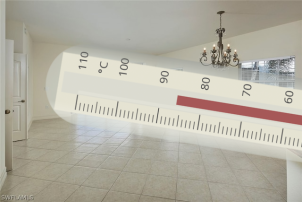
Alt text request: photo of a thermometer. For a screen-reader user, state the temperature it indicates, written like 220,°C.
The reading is 86,°C
